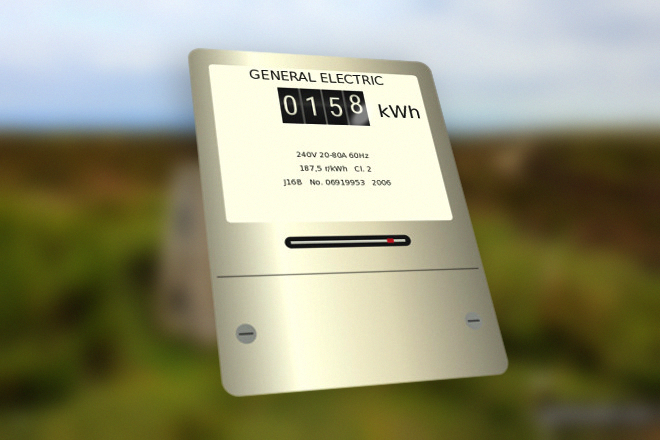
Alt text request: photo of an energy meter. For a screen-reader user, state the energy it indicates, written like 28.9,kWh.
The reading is 158,kWh
